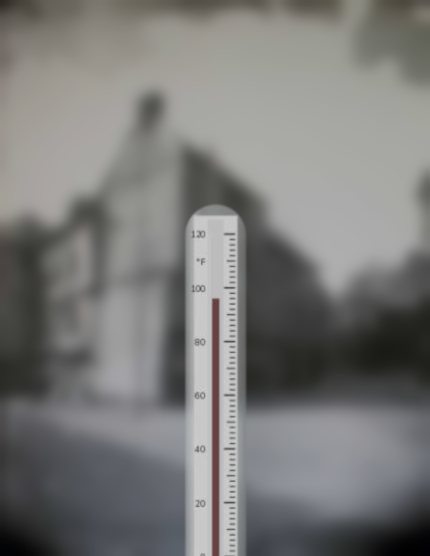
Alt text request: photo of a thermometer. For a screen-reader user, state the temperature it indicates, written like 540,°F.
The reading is 96,°F
